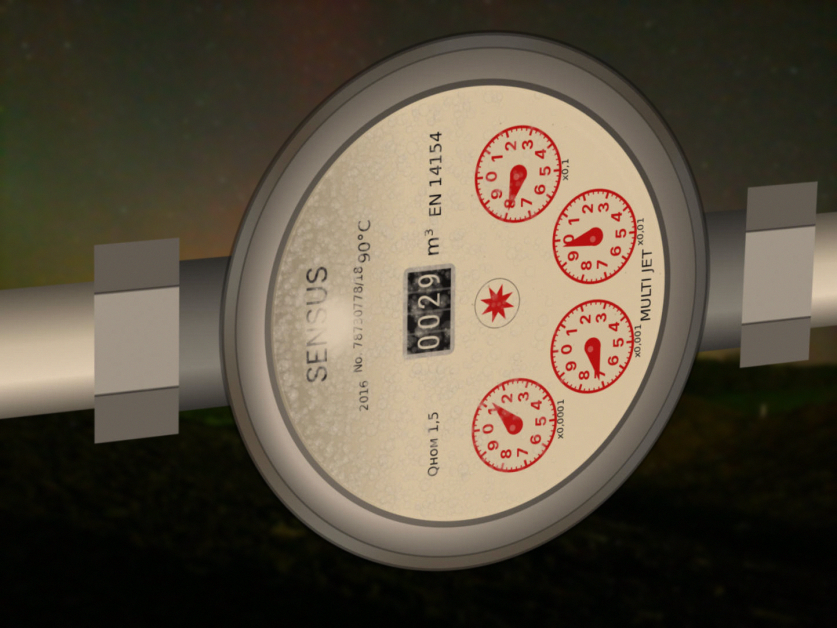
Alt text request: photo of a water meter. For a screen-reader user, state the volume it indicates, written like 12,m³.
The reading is 29.7971,m³
